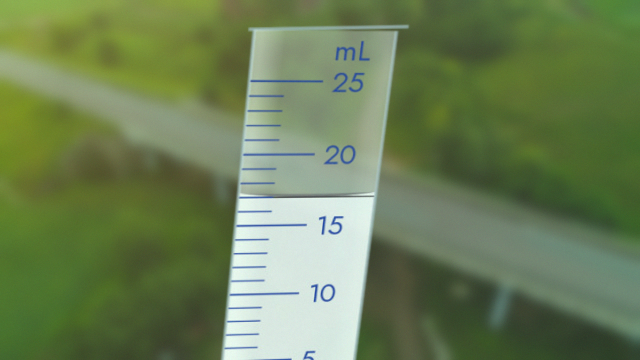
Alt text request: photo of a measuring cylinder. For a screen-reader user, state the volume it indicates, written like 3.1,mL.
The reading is 17,mL
